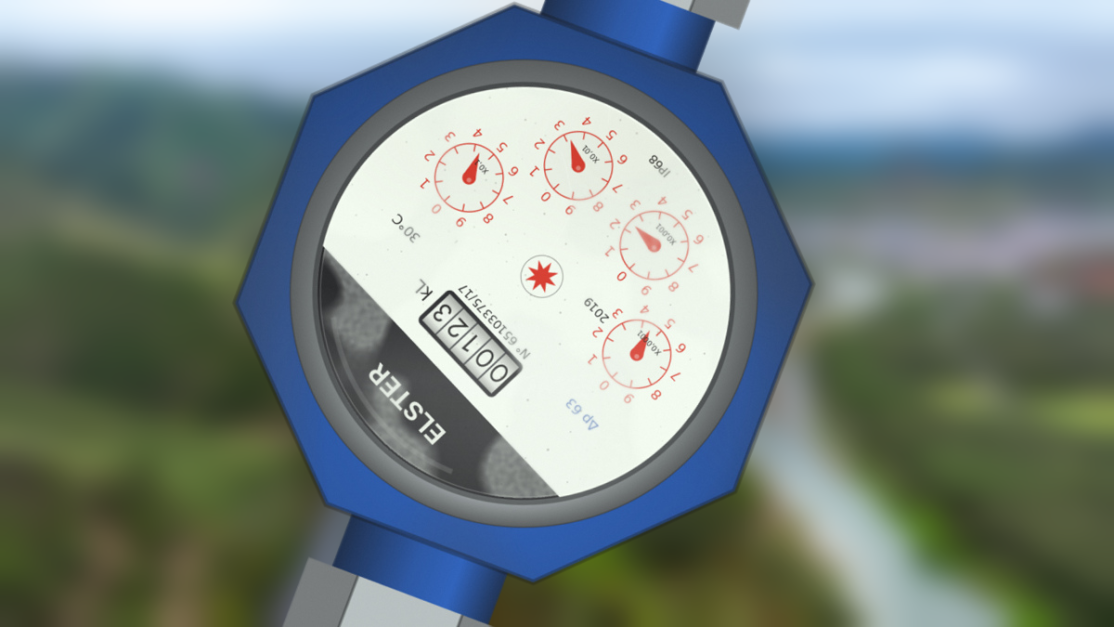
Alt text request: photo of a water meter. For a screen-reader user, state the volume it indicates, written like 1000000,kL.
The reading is 123.4324,kL
